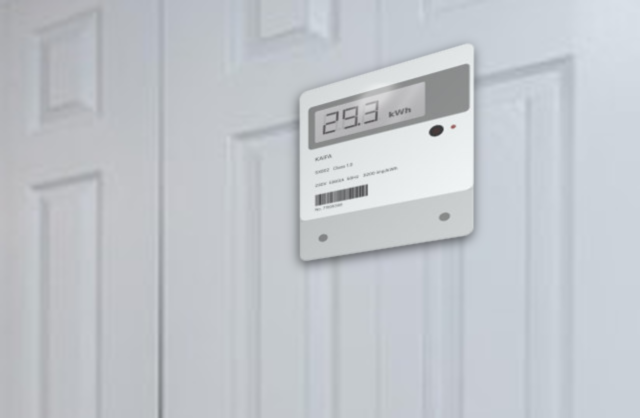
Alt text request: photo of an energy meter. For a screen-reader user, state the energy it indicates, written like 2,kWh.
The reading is 29.3,kWh
